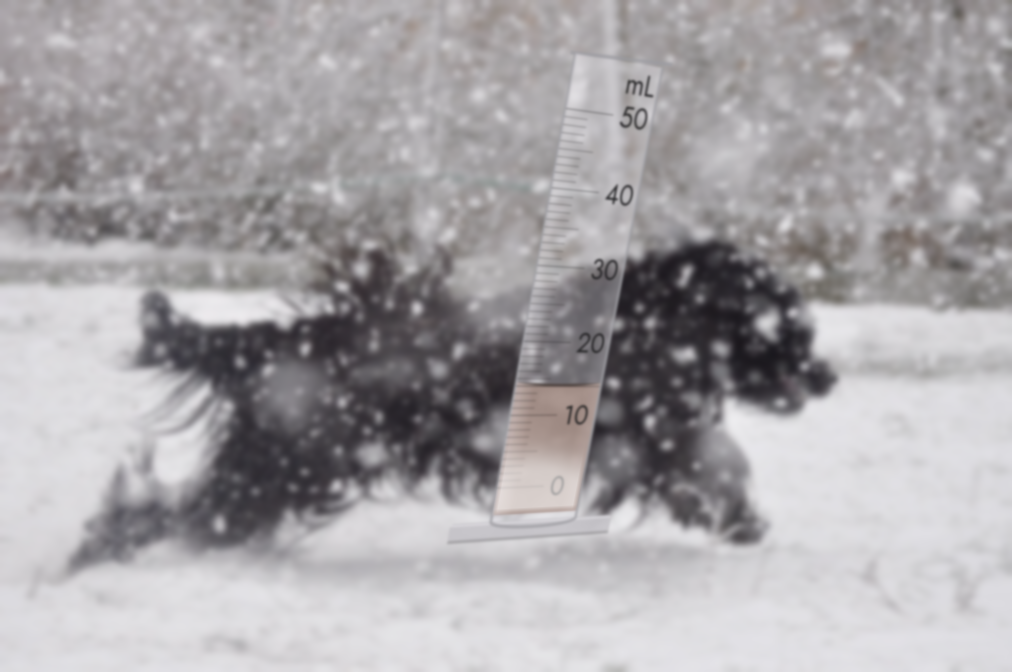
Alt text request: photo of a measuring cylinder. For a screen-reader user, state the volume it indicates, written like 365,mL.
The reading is 14,mL
